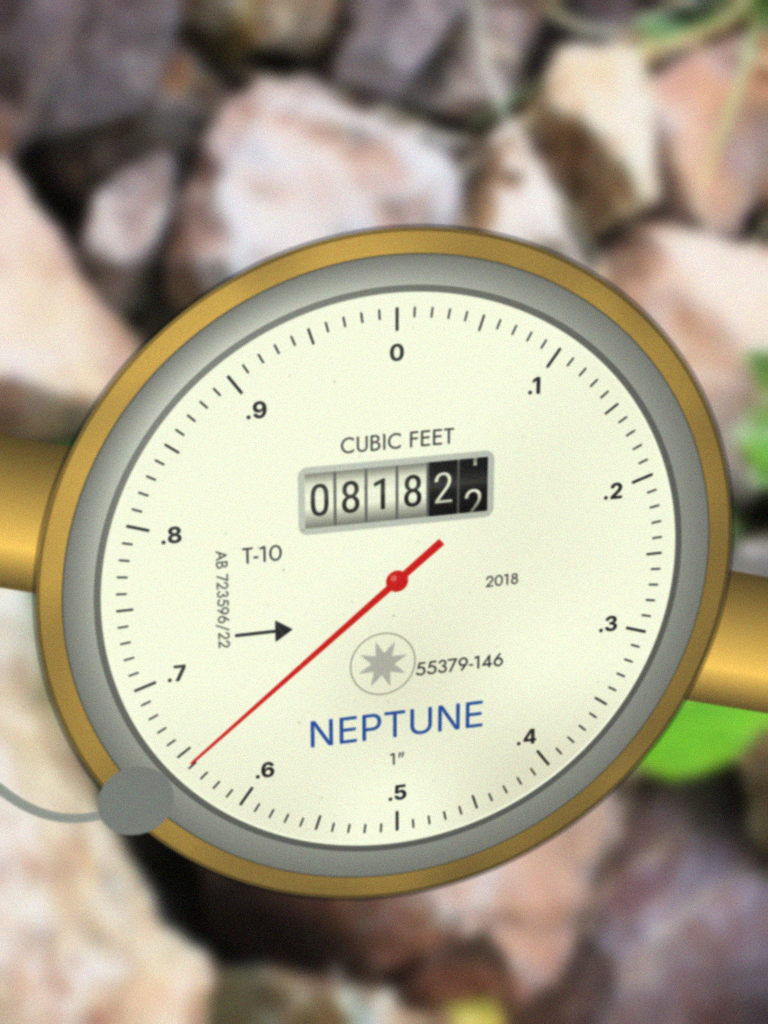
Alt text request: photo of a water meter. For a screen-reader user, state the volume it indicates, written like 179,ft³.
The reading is 81821.64,ft³
